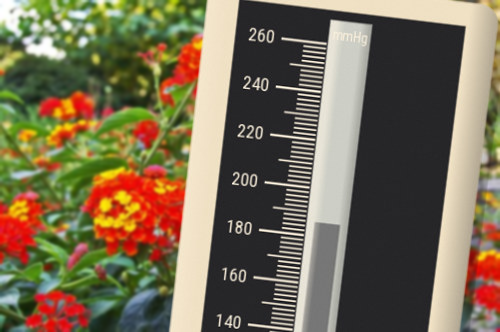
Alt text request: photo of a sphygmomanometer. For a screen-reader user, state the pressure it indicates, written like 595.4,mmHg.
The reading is 186,mmHg
